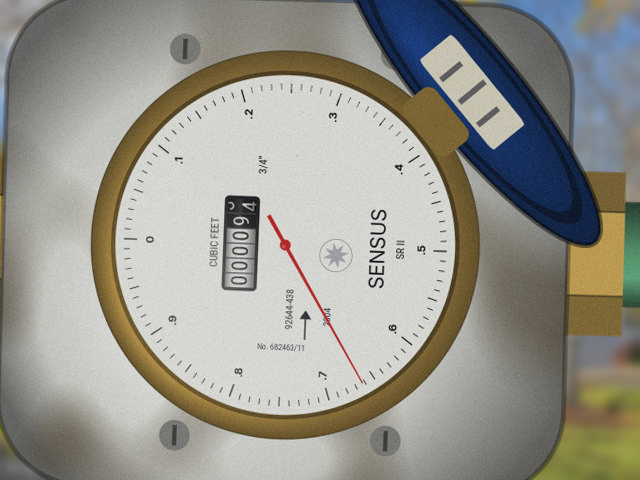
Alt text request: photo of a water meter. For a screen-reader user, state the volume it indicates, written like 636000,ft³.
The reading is 93.66,ft³
